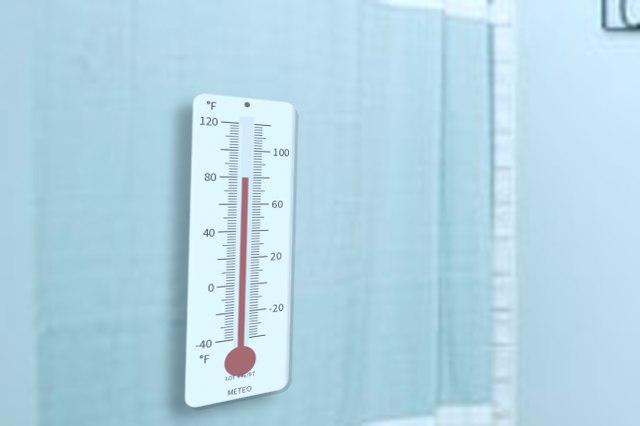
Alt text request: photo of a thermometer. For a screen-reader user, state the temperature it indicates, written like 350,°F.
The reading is 80,°F
